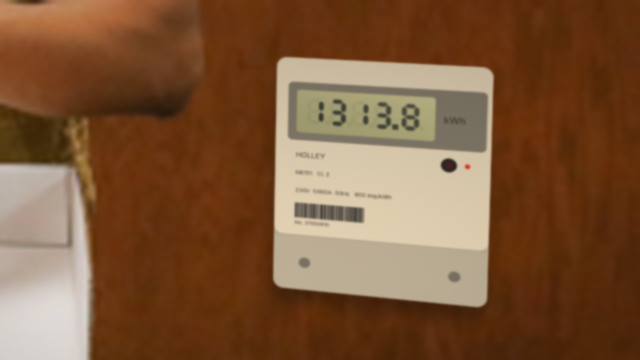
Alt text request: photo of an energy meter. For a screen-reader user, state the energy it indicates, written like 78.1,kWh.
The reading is 1313.8,kWh
